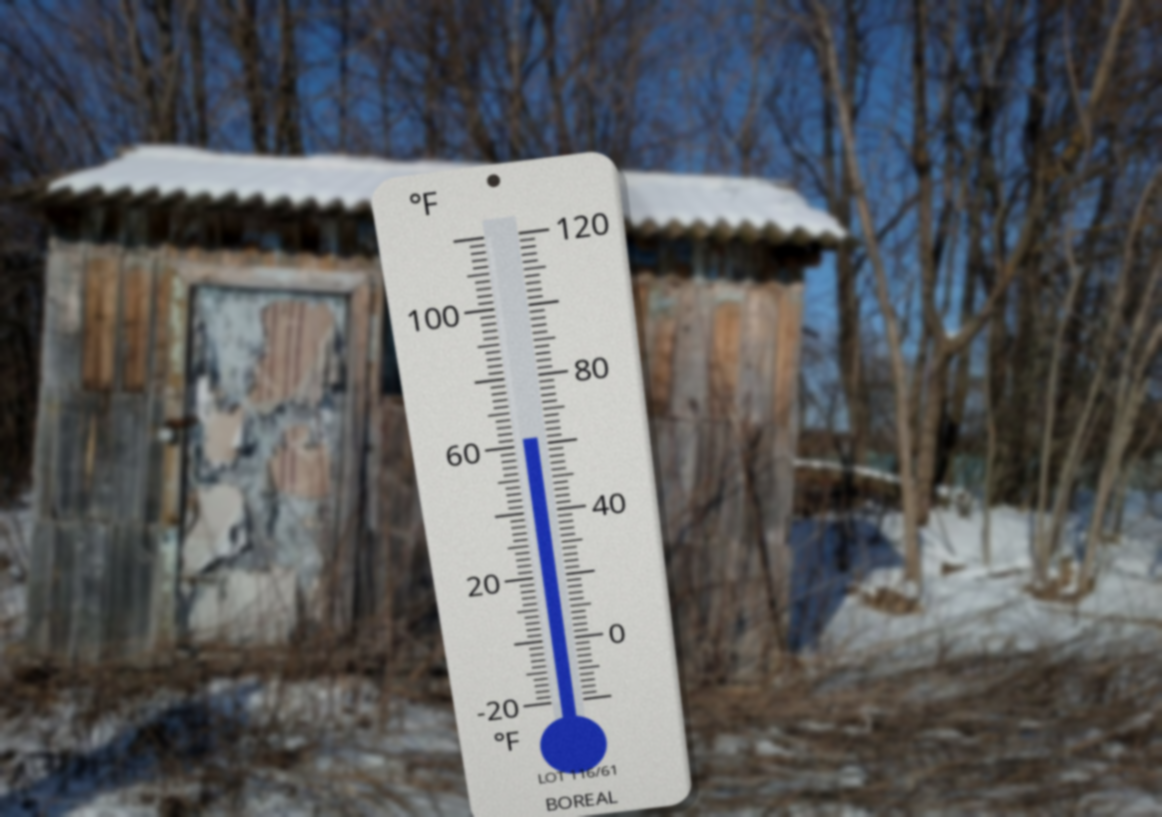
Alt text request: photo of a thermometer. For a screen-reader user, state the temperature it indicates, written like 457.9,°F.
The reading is 62,°F
